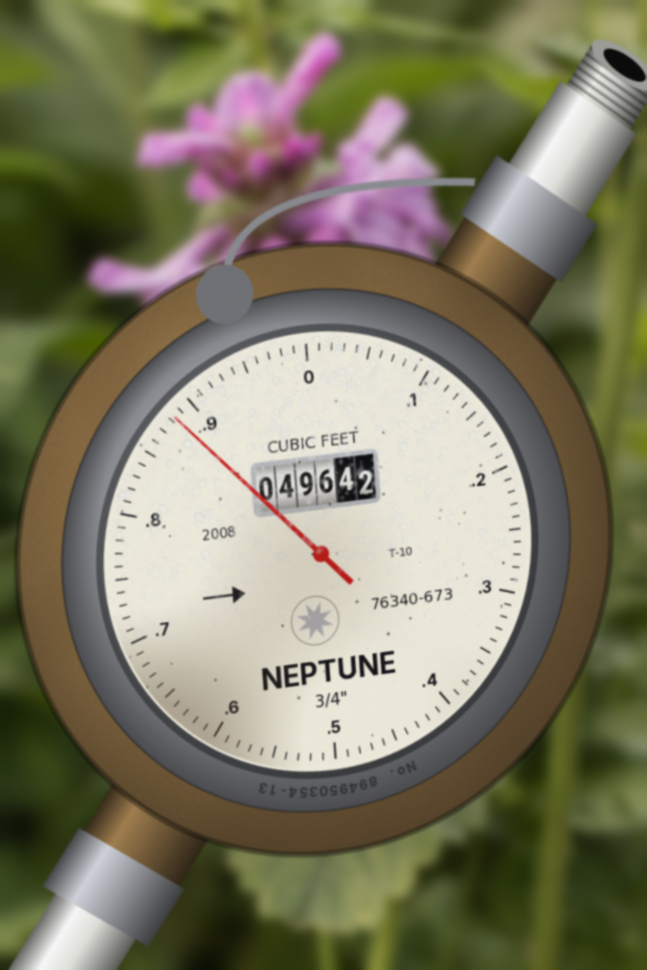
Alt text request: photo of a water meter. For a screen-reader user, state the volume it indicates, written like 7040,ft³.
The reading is 49641.88,ft³
